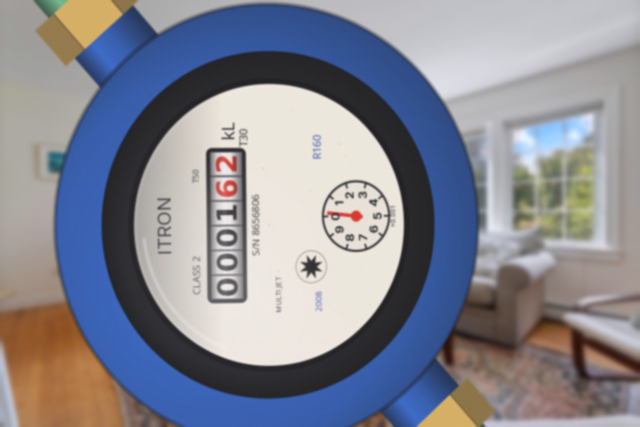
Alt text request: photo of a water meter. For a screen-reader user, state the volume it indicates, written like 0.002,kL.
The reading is 1.620,kL
